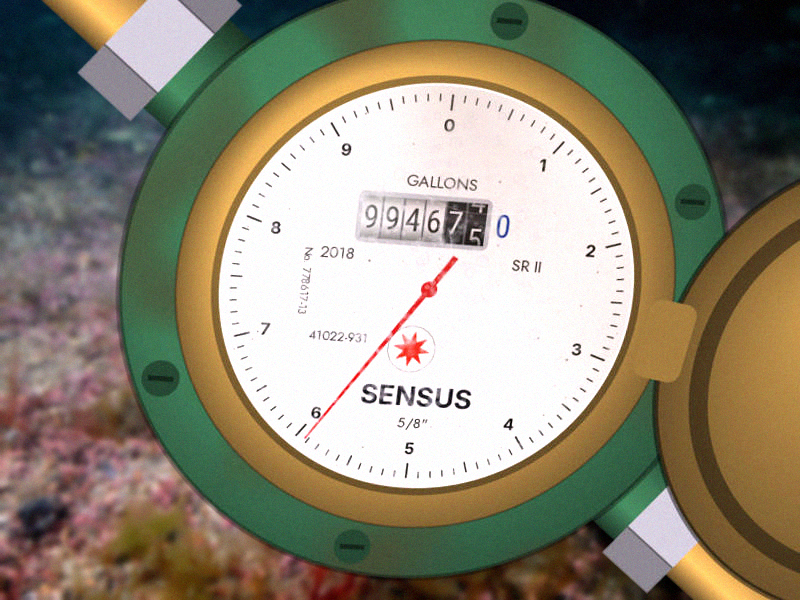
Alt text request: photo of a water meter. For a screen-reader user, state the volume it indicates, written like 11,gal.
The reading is 9946745.9,gal
